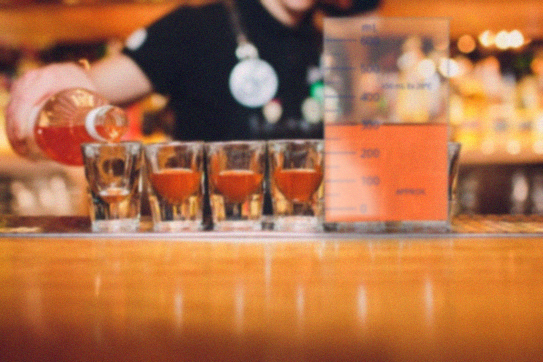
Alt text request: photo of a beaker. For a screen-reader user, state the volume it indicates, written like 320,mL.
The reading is 300,mL
